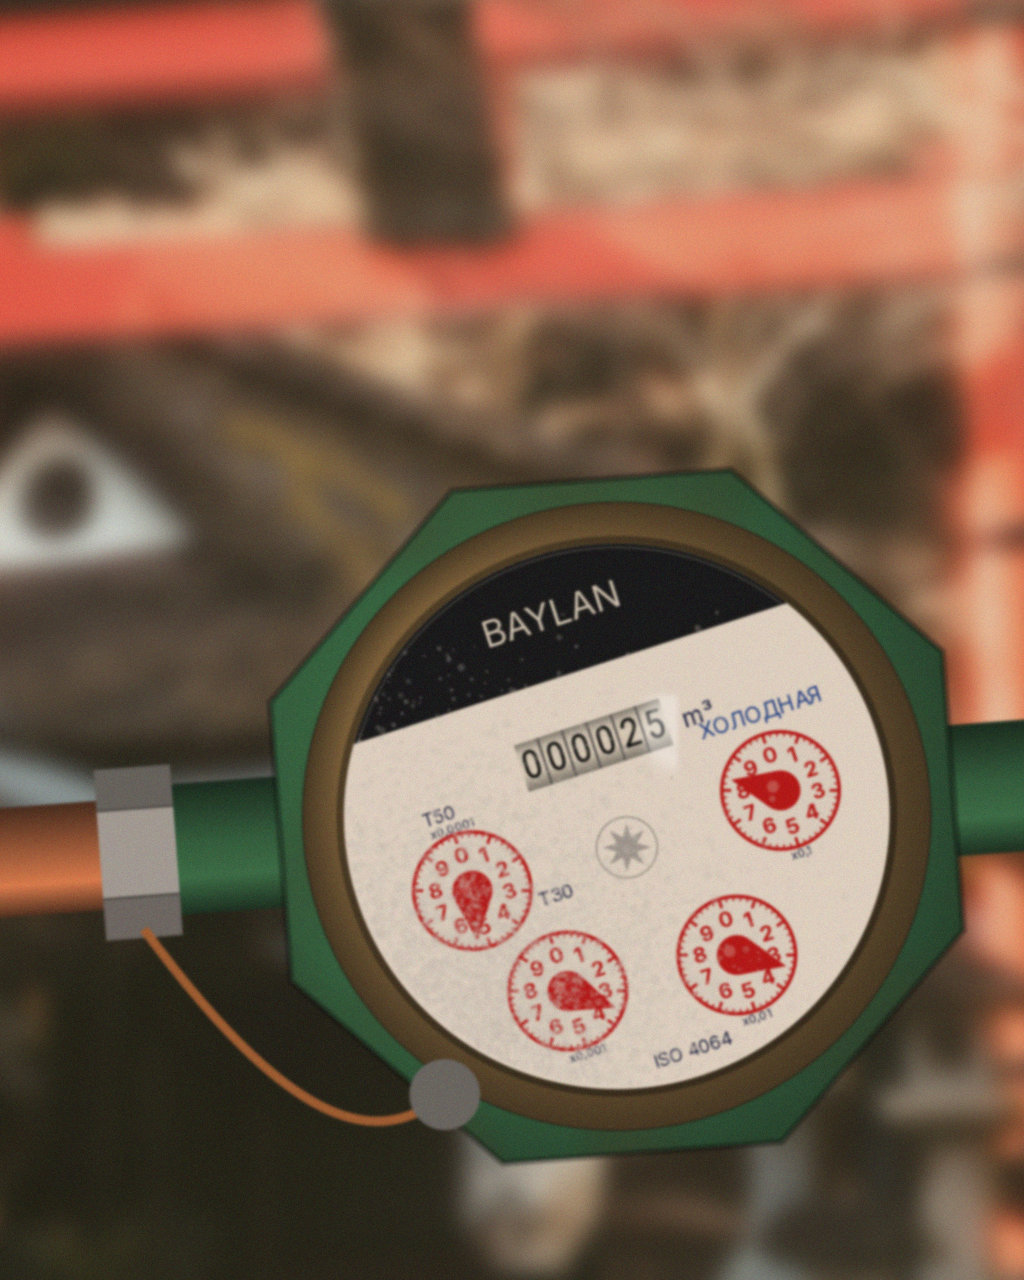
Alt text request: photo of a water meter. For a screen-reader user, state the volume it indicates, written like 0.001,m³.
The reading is 25.8335,m³
